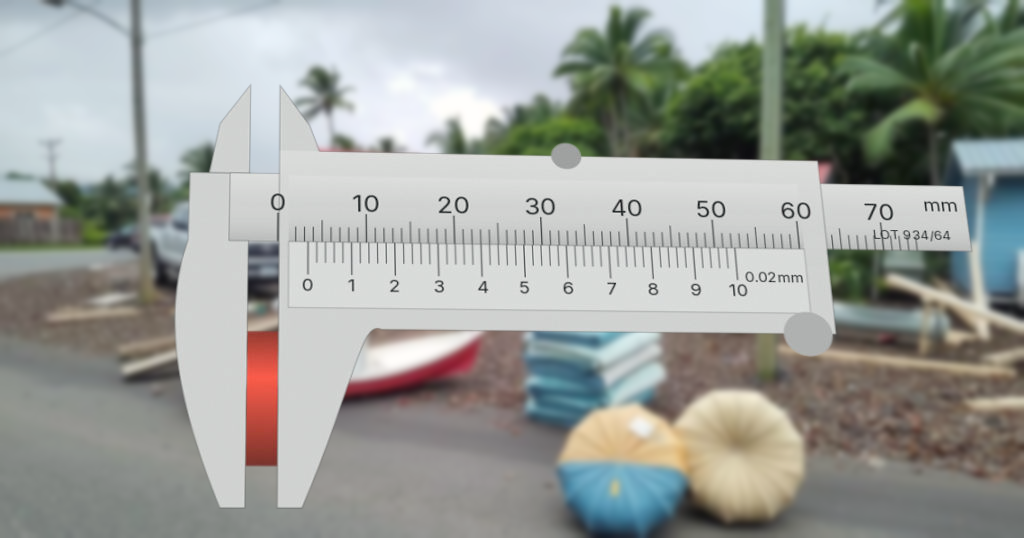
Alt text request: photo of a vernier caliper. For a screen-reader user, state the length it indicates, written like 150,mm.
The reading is 3.4,mm
